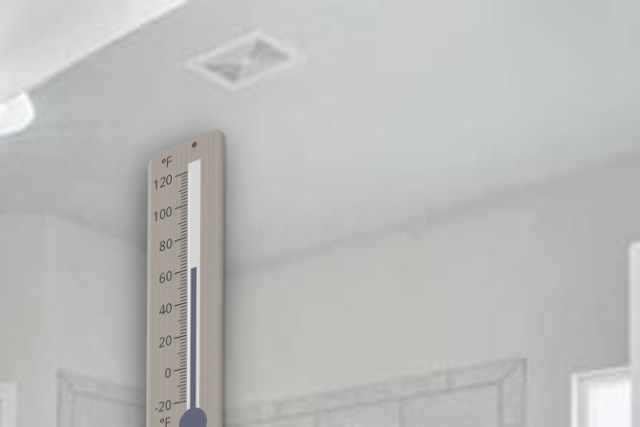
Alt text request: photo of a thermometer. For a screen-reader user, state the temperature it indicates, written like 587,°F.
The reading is 60,°F
